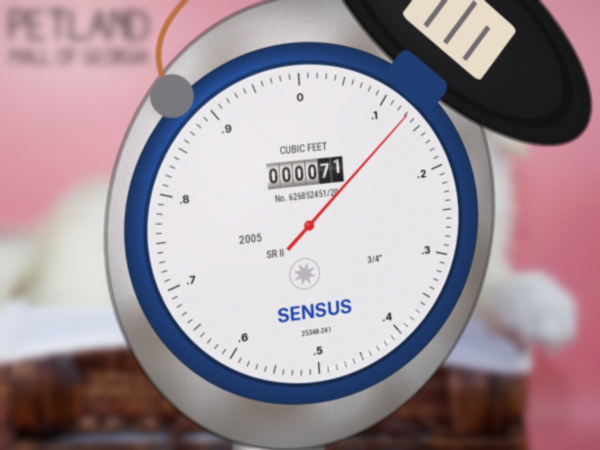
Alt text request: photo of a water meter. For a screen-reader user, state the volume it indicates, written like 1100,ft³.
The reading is 71.13,ft³
